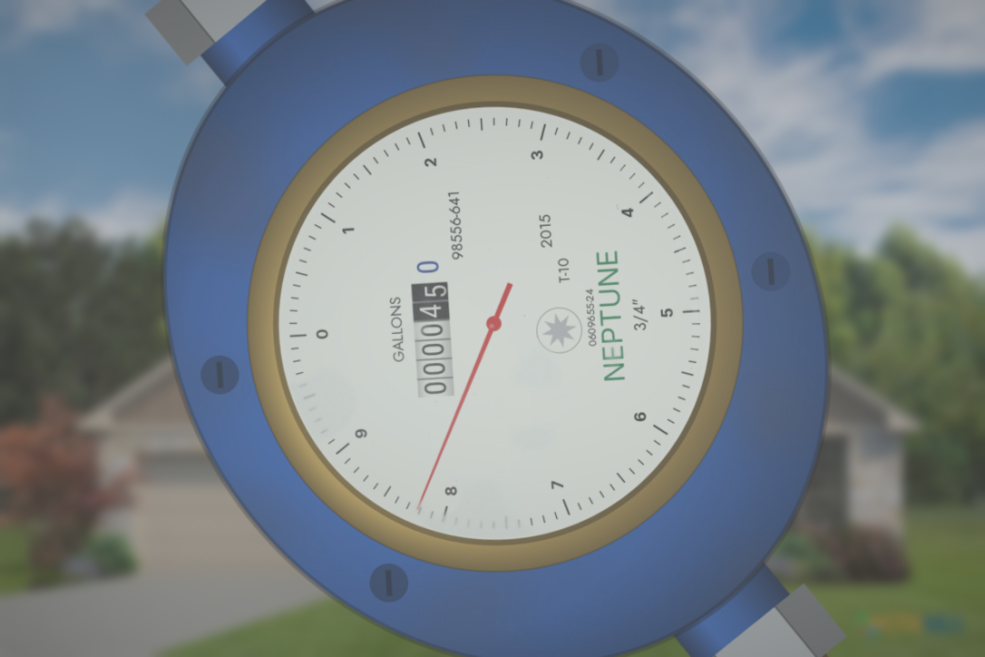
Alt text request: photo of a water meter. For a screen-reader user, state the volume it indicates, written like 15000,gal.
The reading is 448.2,gal
